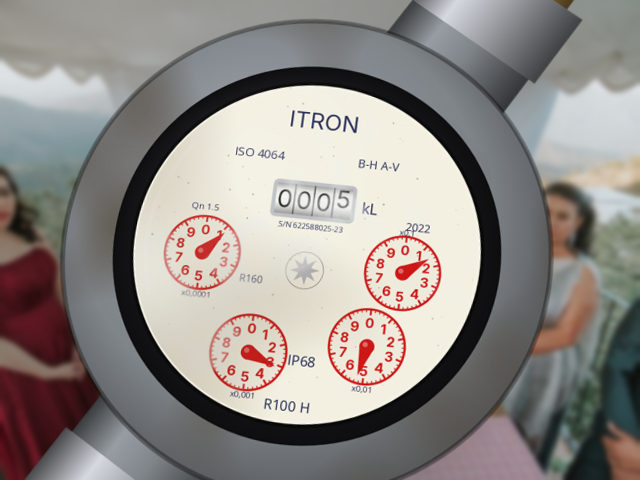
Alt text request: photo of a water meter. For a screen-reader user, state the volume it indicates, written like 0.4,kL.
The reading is 5.1531,kL
